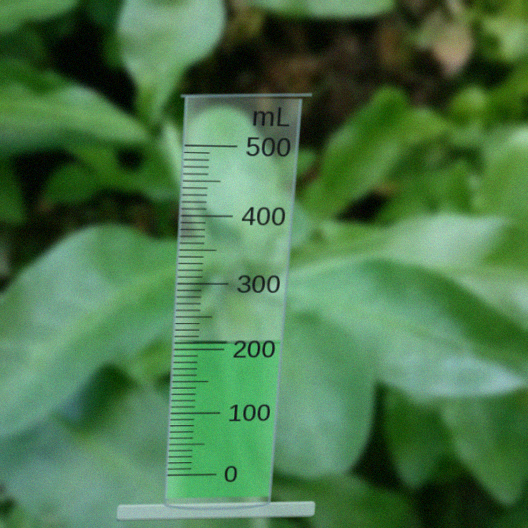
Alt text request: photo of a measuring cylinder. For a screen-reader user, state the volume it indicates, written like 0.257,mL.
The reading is 210,mL
